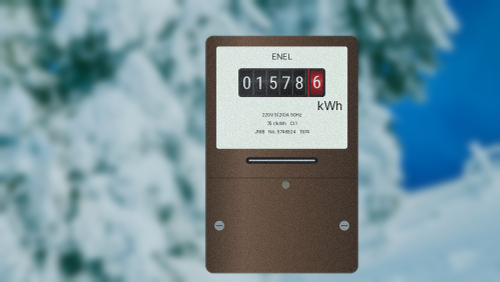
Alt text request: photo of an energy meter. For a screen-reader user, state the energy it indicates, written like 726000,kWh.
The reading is 1578.6,kWh
